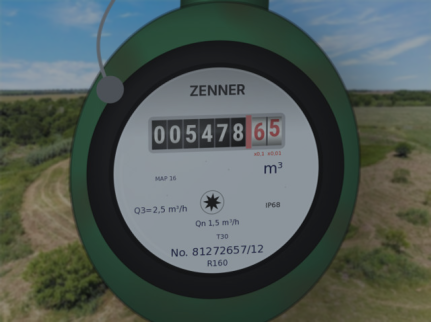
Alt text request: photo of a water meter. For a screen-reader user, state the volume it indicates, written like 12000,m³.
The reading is 5478.65,m³
